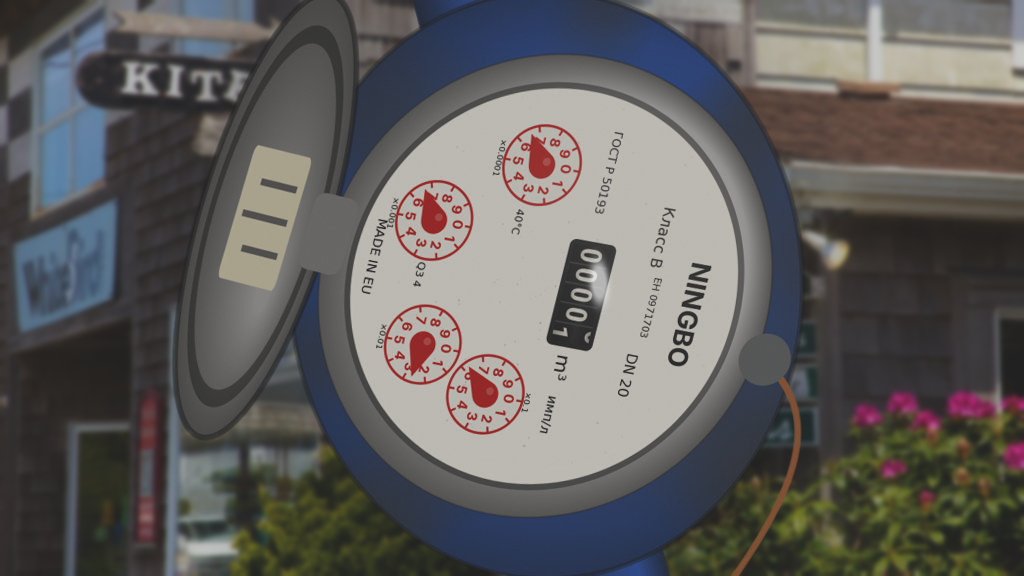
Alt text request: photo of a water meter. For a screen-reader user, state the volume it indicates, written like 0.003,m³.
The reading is 0.6266,m³
